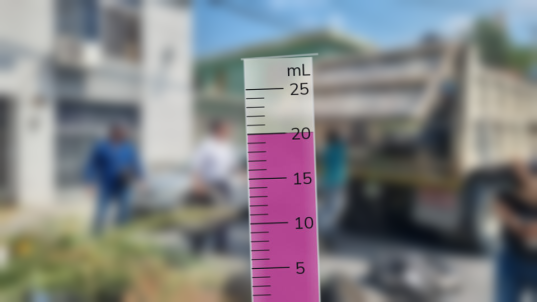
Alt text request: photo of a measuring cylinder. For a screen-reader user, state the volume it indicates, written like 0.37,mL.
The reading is 20,mL
